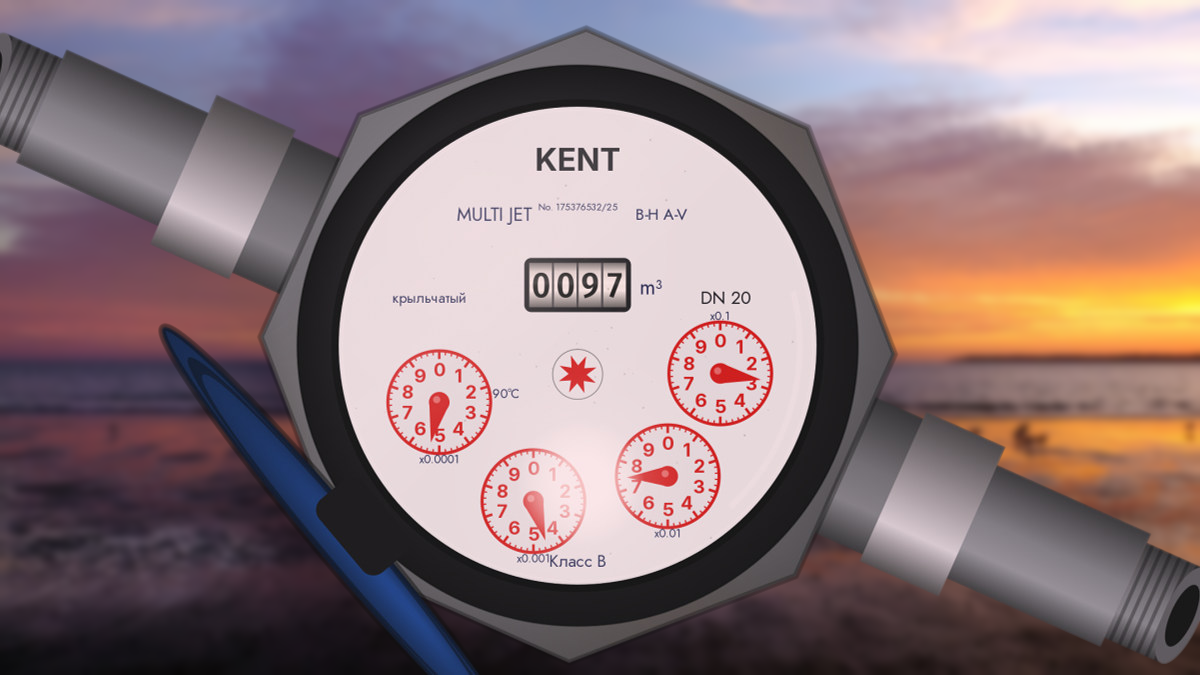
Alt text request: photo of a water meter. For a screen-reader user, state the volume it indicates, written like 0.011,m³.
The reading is 97.2745,m³
